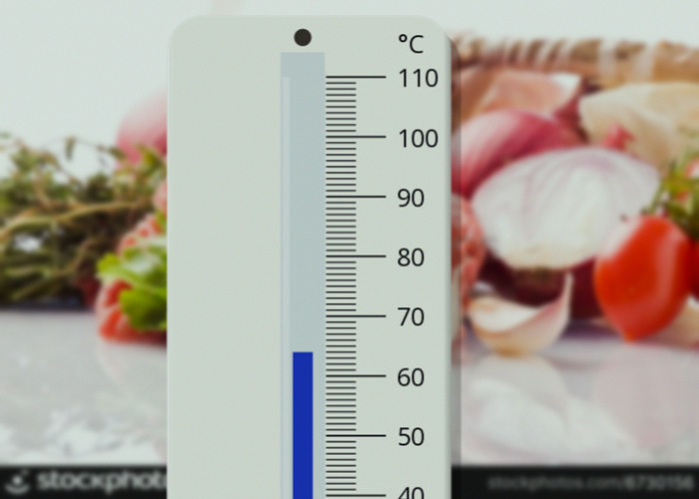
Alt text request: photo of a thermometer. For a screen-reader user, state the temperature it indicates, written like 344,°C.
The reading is 64,°C
